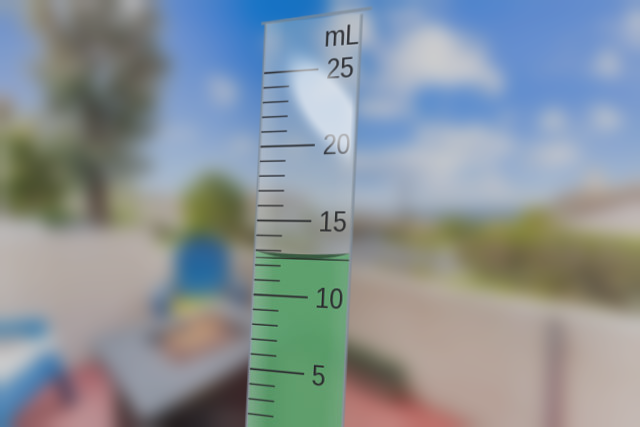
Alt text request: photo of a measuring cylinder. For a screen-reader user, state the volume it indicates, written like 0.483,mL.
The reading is 12.5,mL
